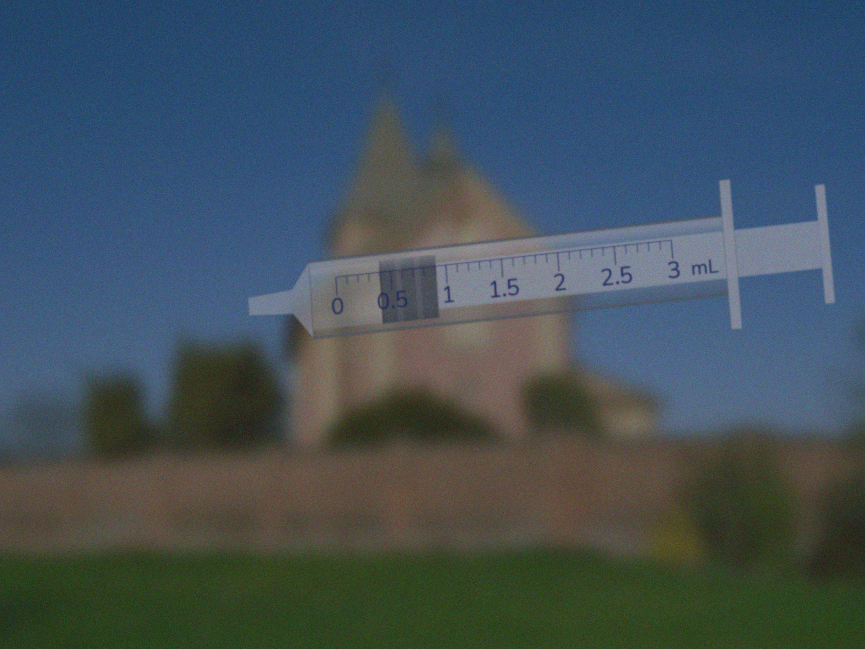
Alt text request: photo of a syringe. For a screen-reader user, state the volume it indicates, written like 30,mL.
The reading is 0.4,mL
